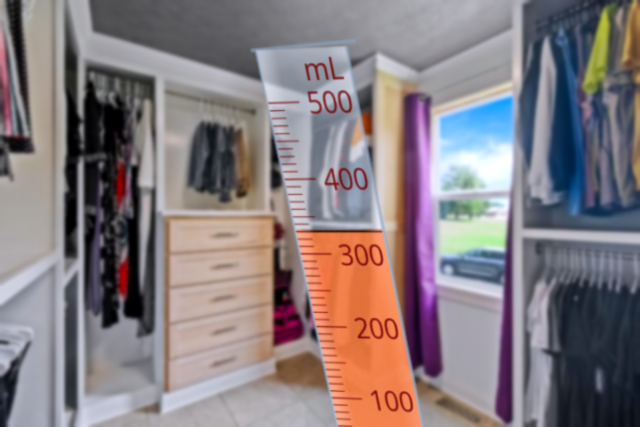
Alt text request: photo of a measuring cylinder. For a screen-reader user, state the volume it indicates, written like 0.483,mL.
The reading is 330,mL
